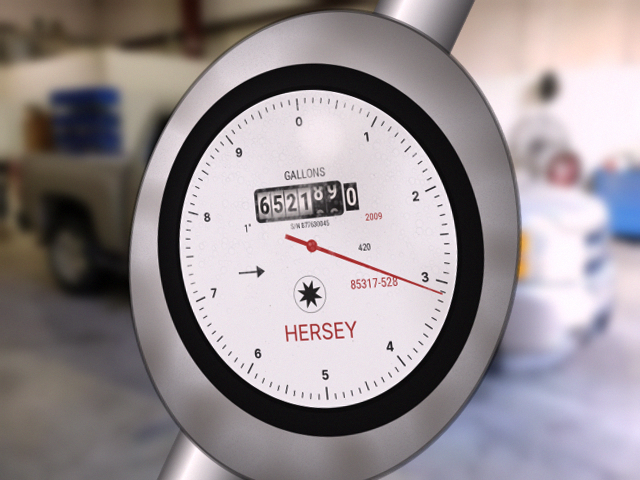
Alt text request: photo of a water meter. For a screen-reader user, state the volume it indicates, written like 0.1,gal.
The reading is 6521893.1,gal
